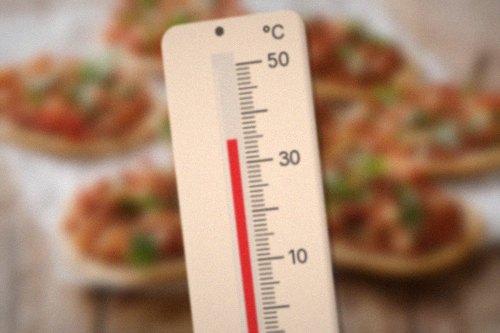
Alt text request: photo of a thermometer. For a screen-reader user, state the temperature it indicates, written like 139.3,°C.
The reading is 35,°C
